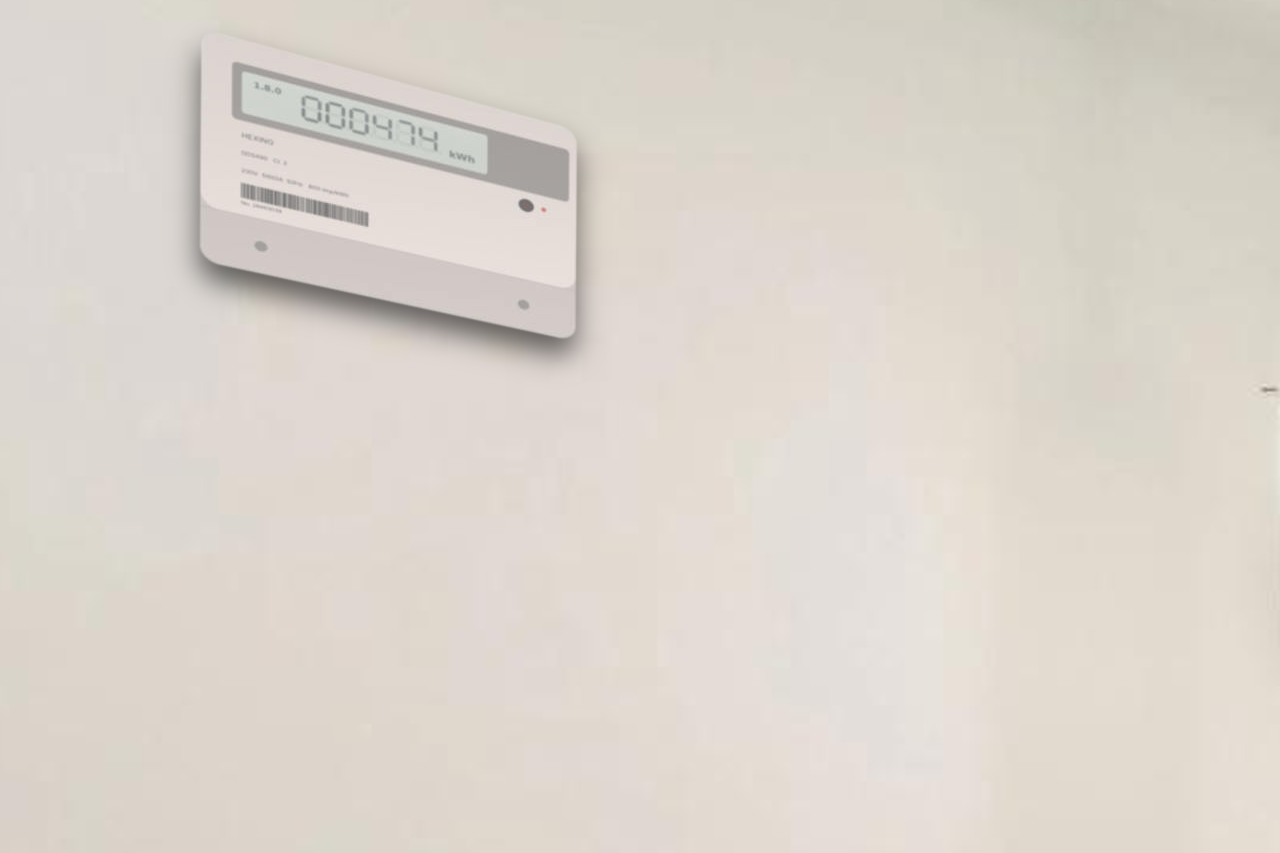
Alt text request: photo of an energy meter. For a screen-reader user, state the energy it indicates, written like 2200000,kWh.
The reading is 474,kWh
